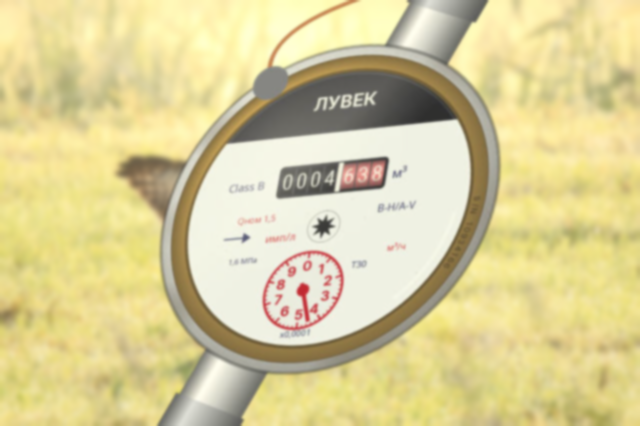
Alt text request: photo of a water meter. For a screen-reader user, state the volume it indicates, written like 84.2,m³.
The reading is 4.6384,m³
